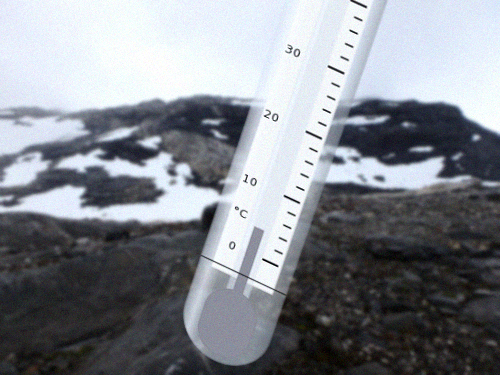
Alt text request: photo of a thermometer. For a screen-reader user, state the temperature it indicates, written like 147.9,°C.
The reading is 4,°C
